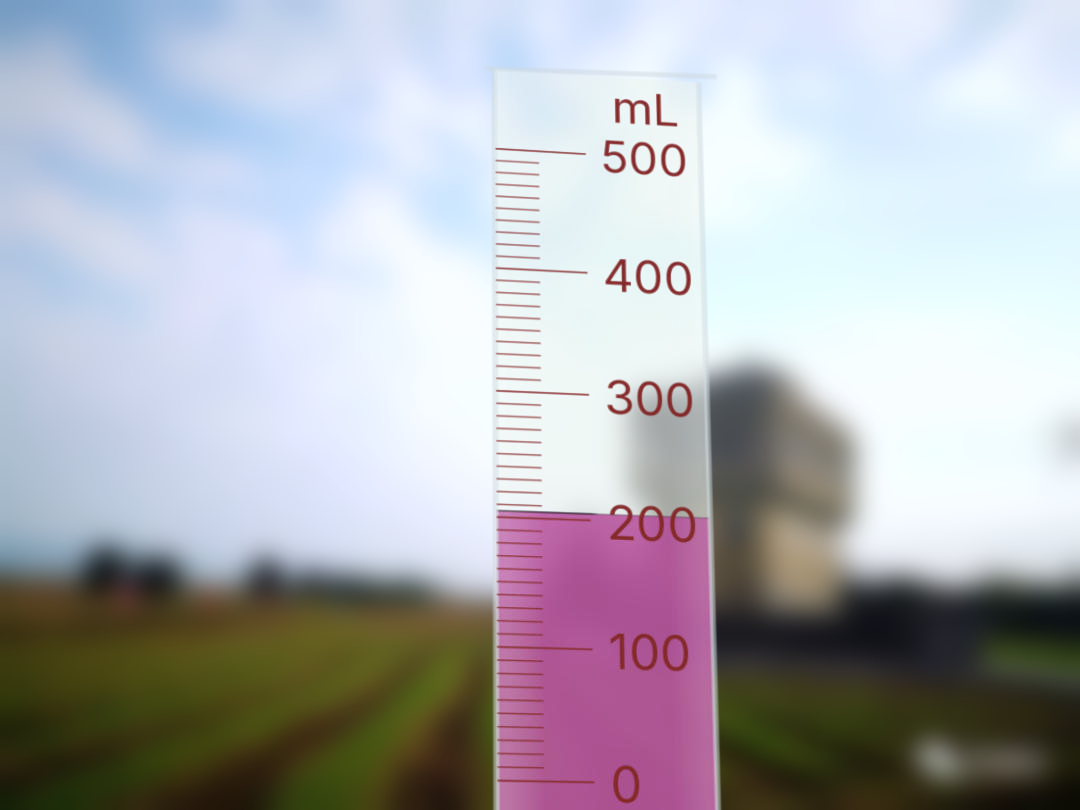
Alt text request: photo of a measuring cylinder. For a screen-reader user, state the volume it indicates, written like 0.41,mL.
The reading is 205,mL
